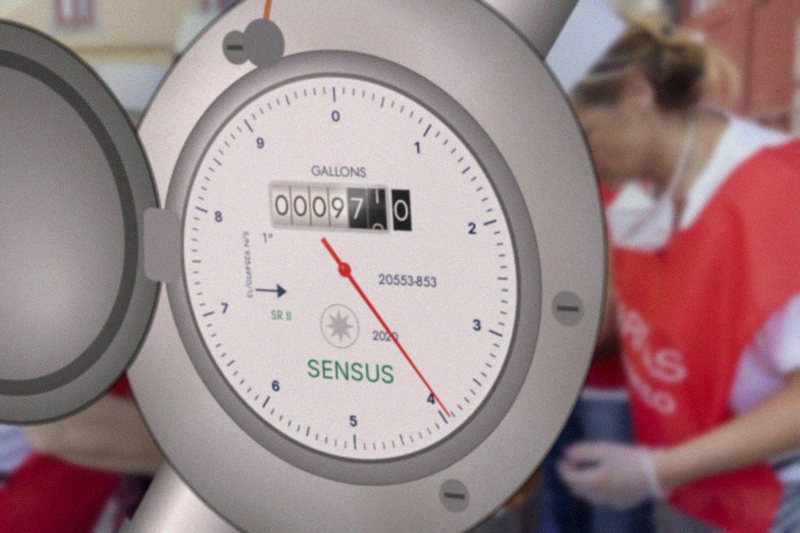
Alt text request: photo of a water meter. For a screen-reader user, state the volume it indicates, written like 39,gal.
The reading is 9713.9,gal
